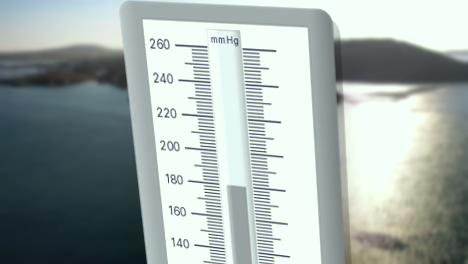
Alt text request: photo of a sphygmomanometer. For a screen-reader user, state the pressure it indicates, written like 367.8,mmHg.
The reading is 180,mmHg
